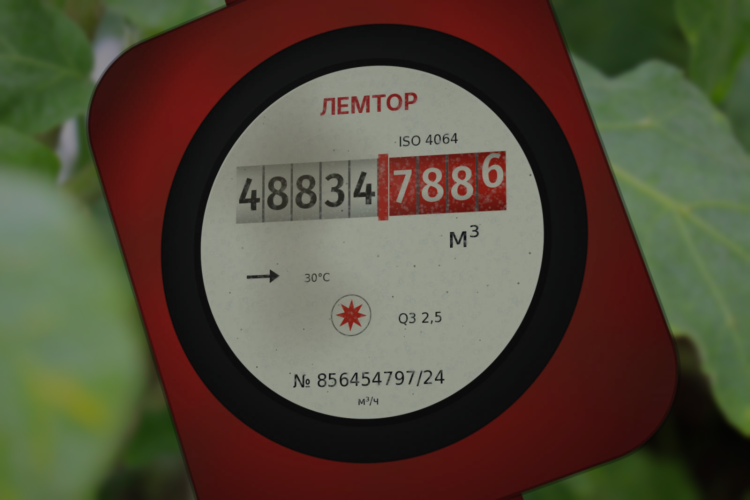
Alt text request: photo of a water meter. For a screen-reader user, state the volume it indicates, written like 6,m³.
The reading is 48834.7886,m³
